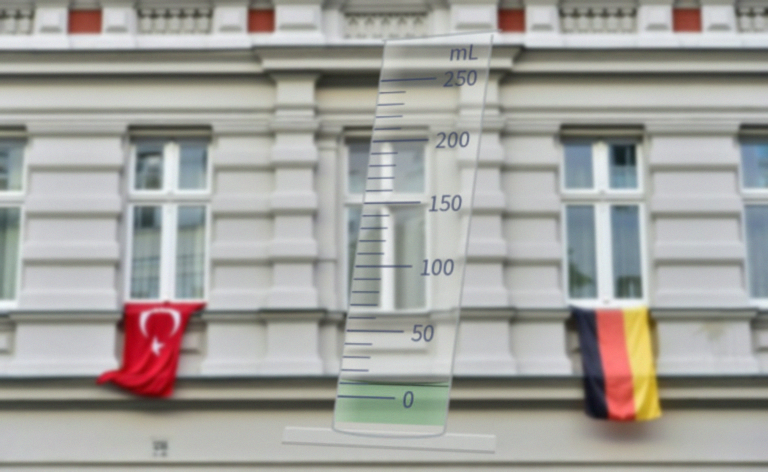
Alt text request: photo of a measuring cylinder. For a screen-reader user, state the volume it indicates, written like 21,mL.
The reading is 10,mL
